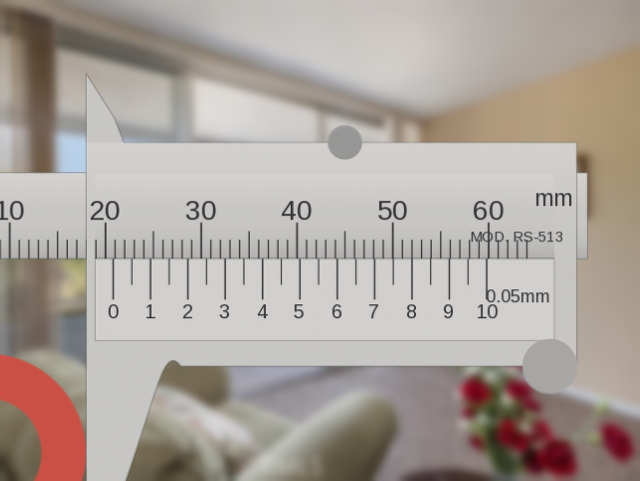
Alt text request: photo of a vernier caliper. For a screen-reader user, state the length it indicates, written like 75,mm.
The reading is 20.8,mm
